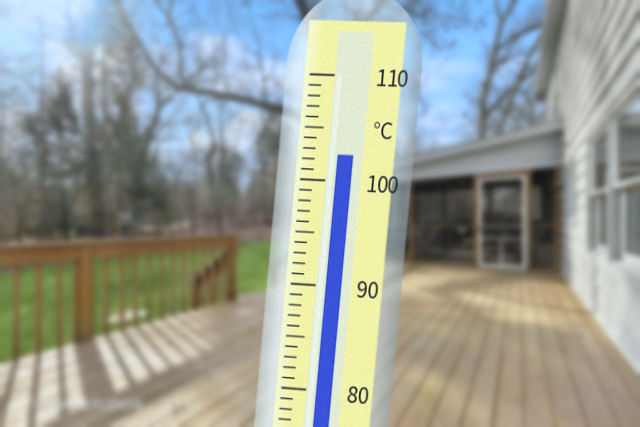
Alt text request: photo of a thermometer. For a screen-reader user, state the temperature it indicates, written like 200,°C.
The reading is 102.5,°C
